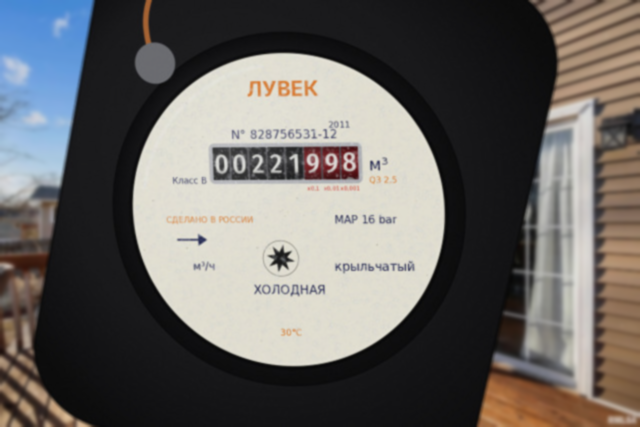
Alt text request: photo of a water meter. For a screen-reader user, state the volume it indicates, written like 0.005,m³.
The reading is 221.998,m³
